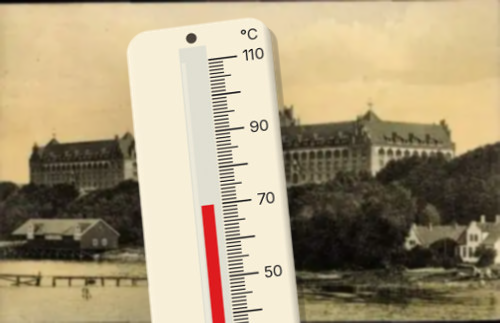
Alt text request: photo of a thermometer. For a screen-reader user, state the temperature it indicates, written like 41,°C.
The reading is 70,°C
